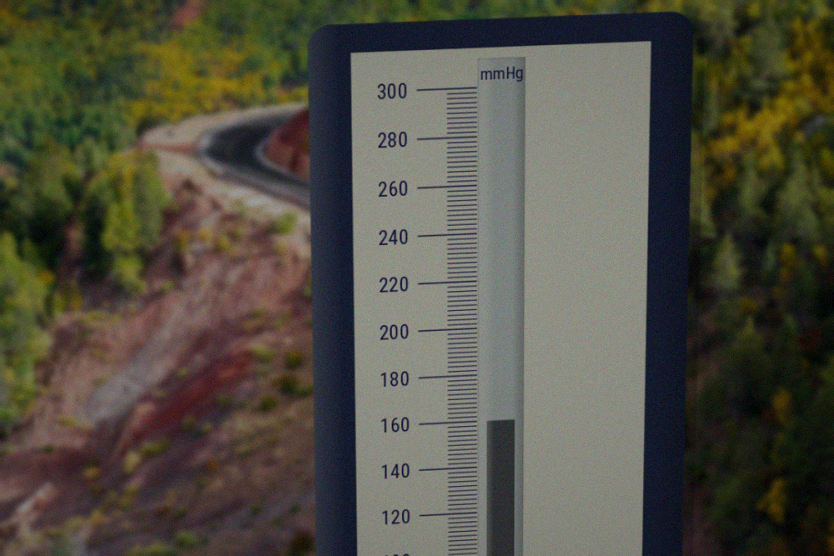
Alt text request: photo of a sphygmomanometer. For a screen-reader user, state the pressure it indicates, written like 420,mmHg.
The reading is 160,mmHg
